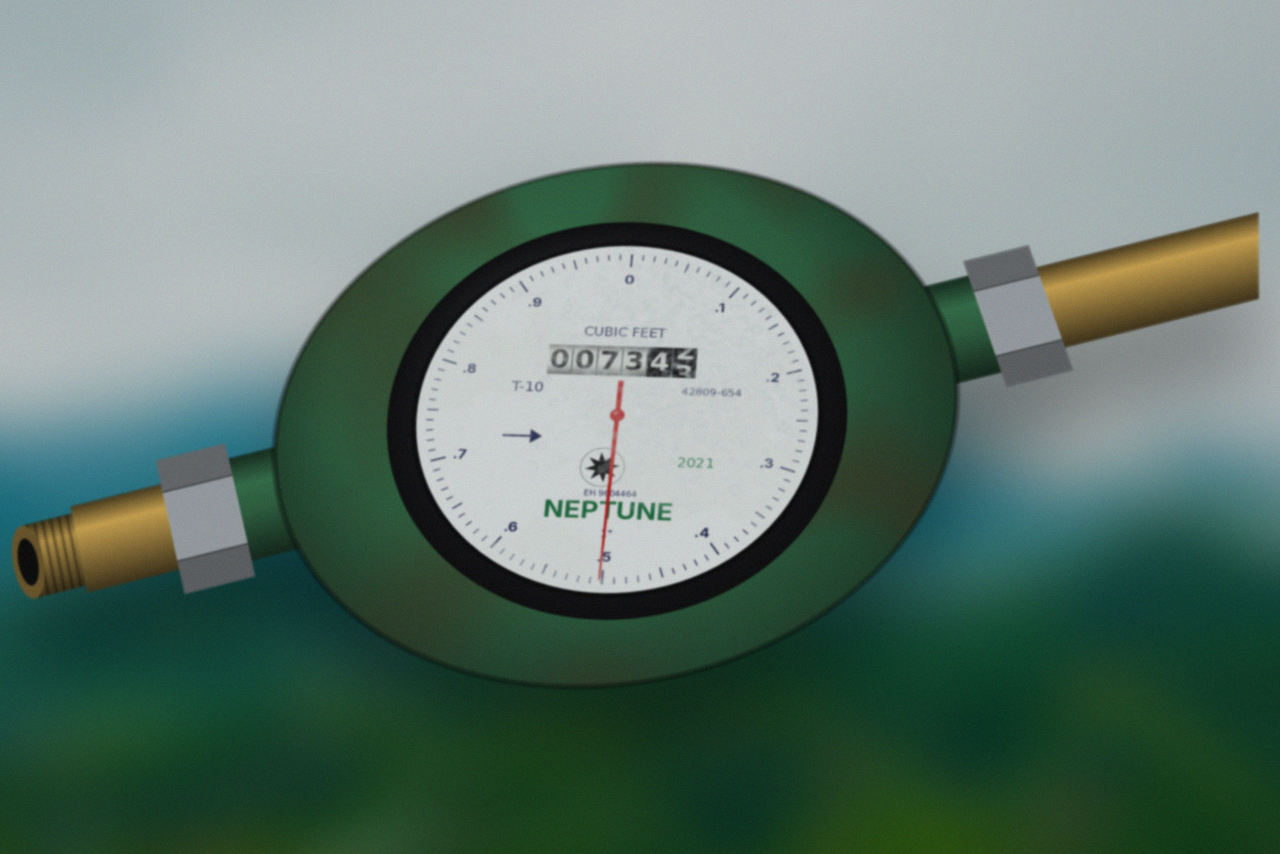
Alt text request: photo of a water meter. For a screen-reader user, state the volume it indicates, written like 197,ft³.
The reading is 7342.50,ft³
